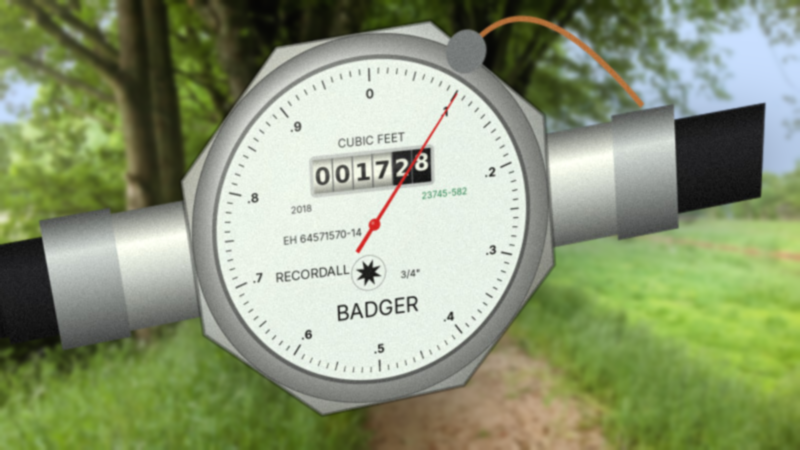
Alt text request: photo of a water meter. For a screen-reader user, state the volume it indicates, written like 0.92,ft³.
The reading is 1728.10,ft³
